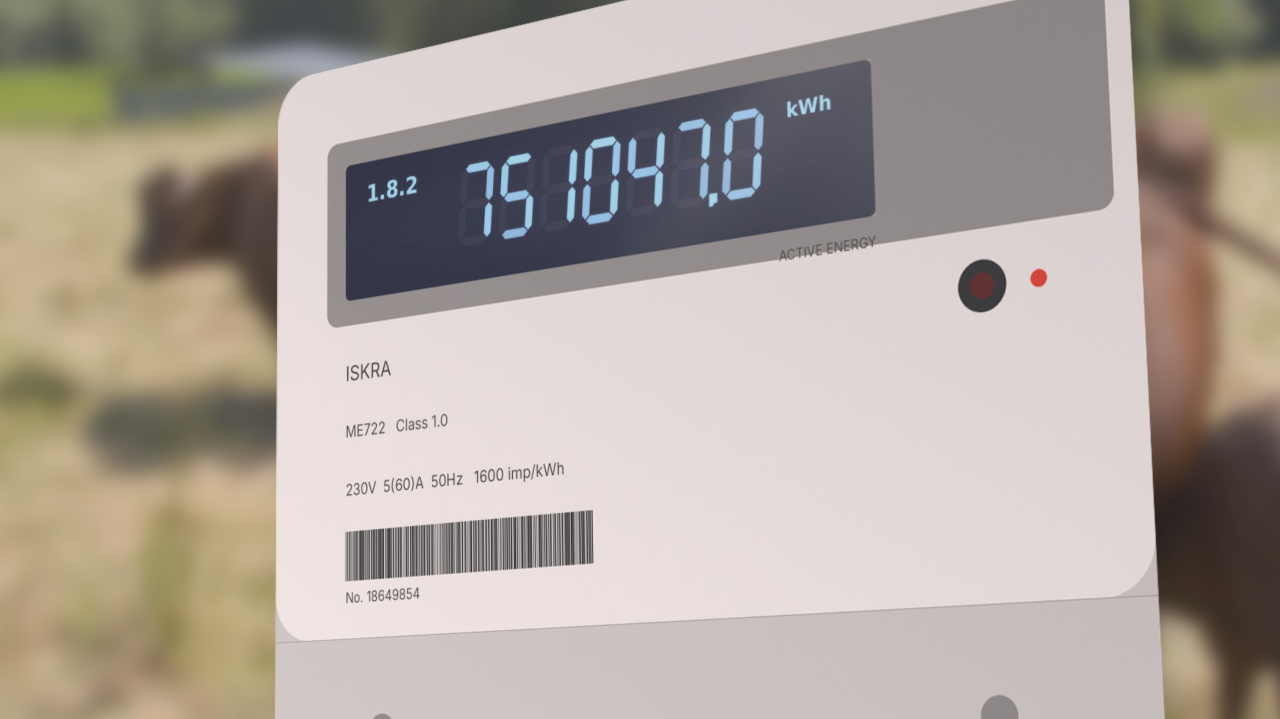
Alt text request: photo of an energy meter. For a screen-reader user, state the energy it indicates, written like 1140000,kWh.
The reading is 751047.0,kWh
